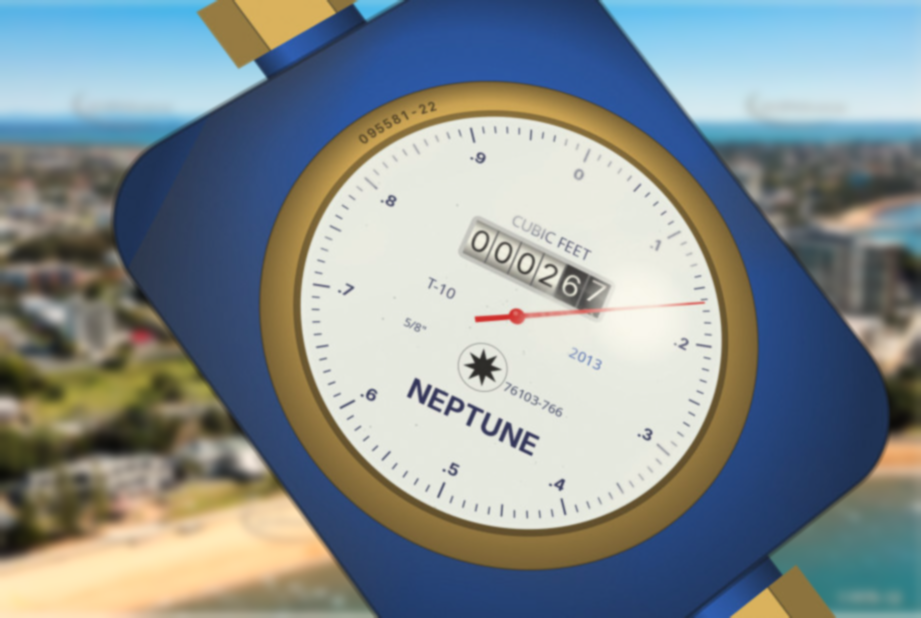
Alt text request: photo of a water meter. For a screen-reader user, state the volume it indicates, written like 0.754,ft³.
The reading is 267.16,ft³
